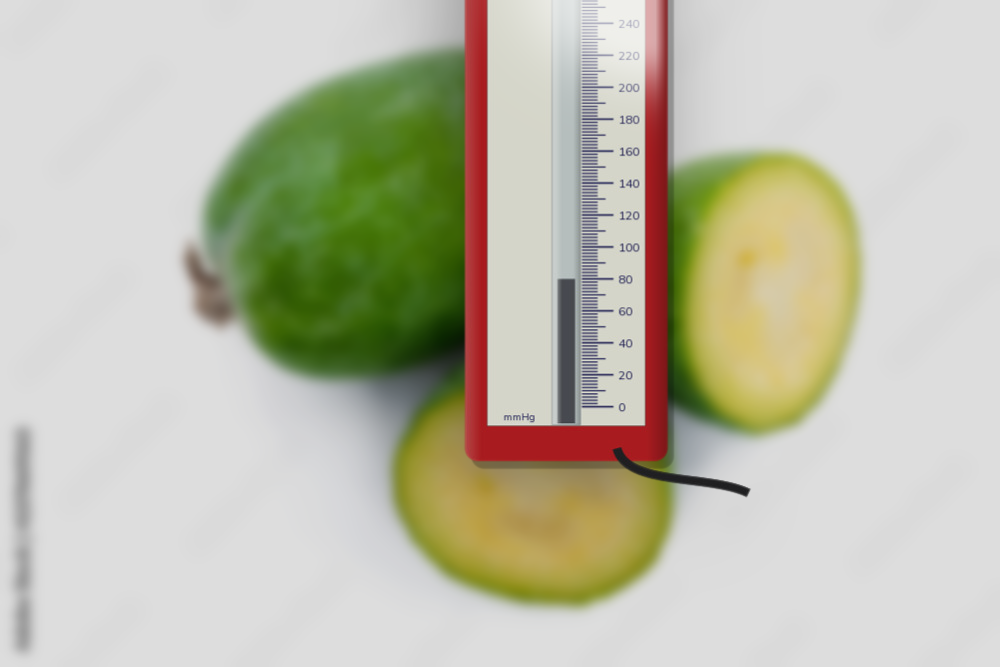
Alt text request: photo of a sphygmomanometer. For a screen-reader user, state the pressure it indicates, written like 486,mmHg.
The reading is 80,mmHg
